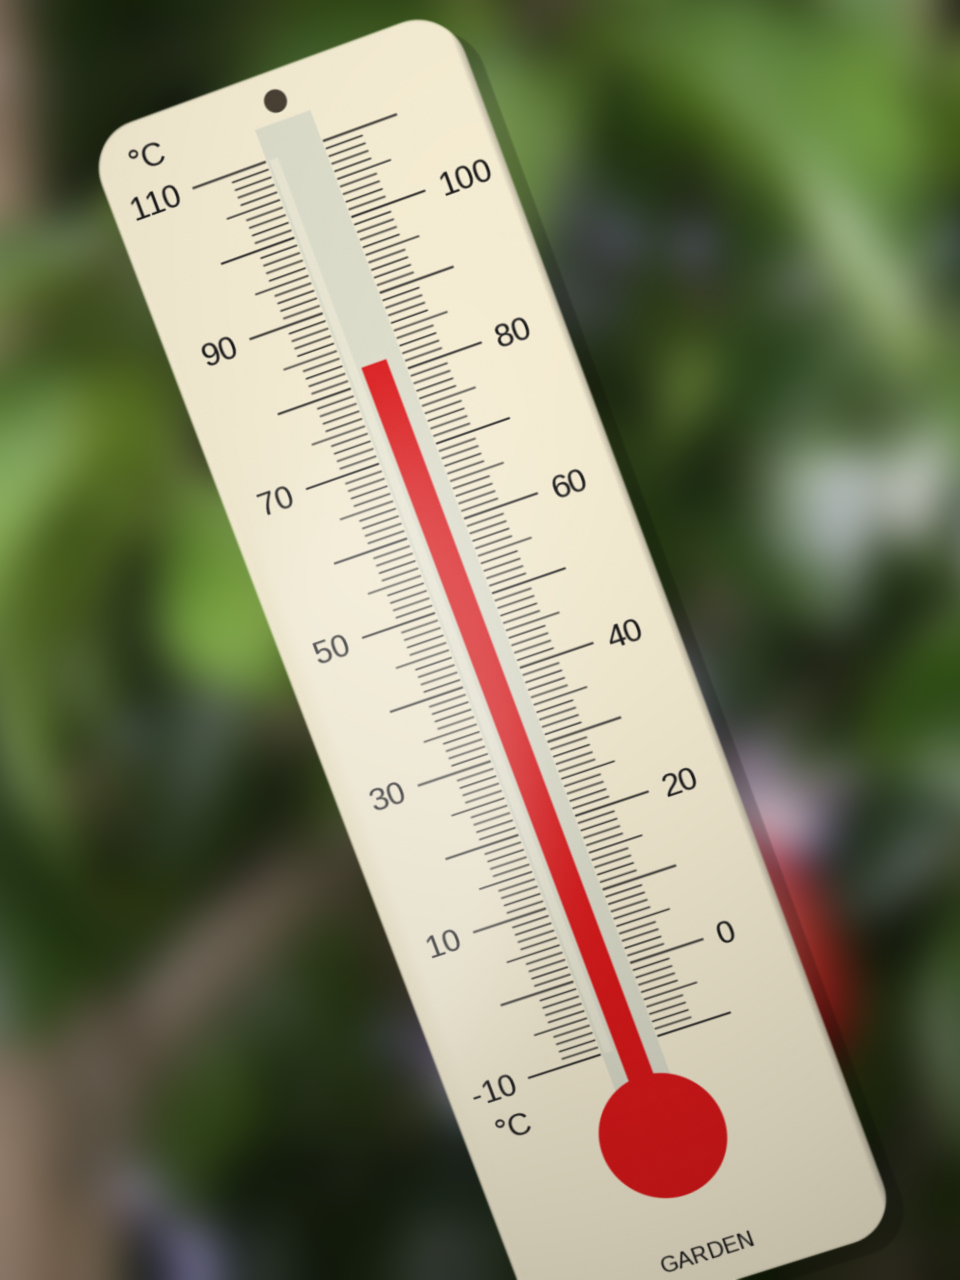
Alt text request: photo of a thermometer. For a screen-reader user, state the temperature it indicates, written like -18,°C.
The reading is 82,°C
